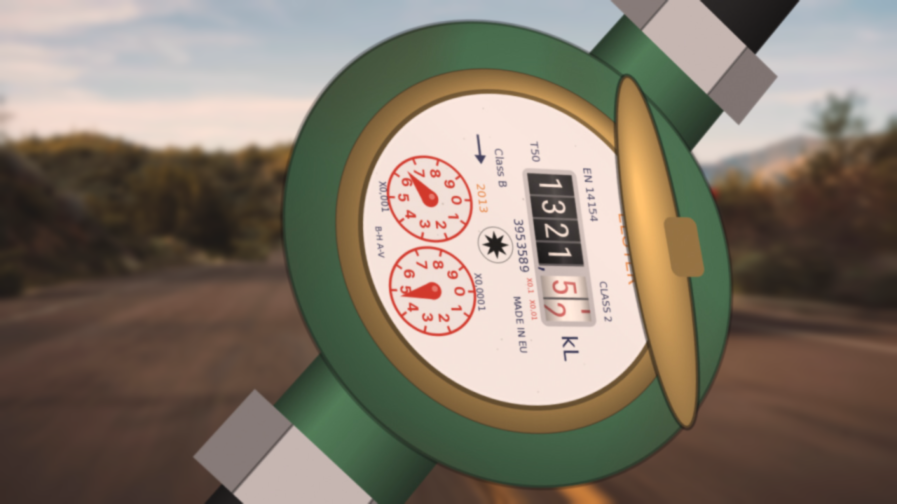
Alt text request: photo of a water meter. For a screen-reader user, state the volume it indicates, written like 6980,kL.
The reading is 1321.5164,kL
